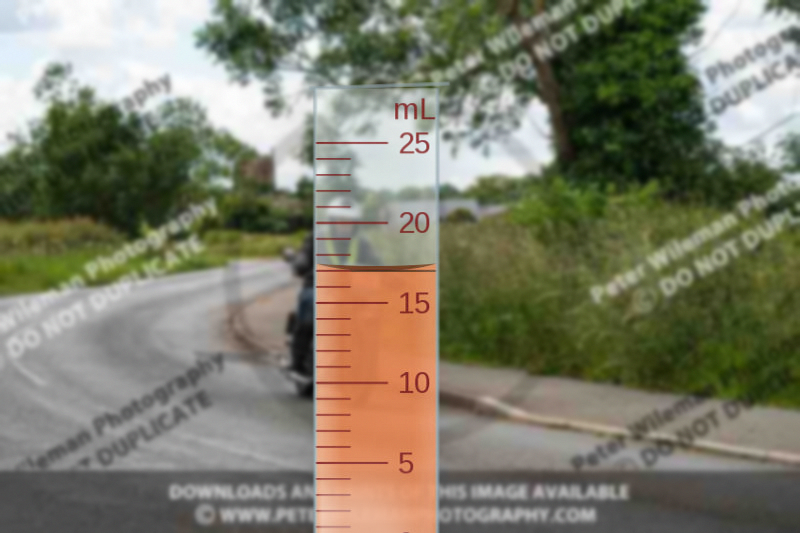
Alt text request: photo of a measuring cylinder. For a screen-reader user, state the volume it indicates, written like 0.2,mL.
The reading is 17,mL
